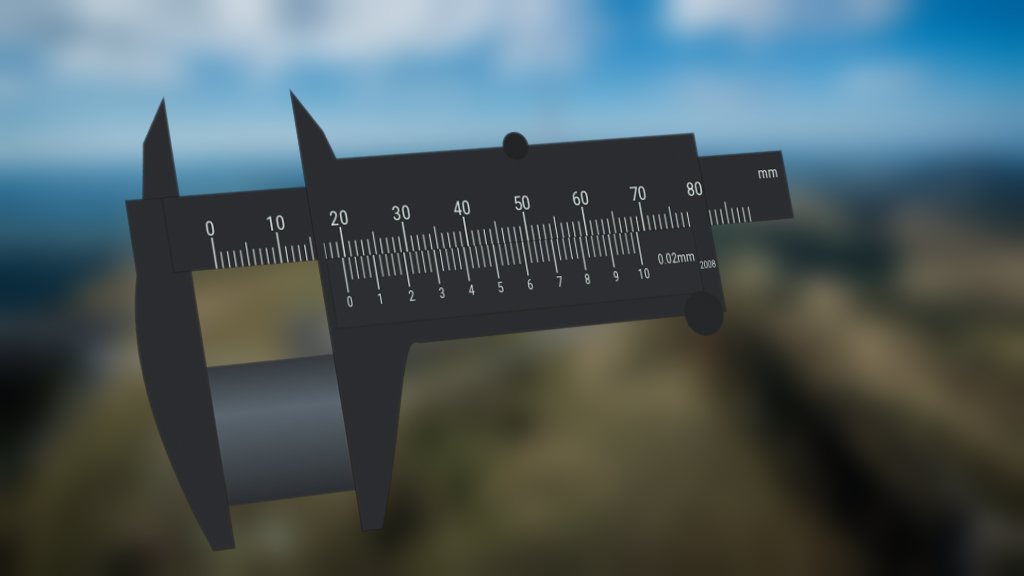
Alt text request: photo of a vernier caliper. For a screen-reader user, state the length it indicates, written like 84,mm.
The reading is 19.6,mm
